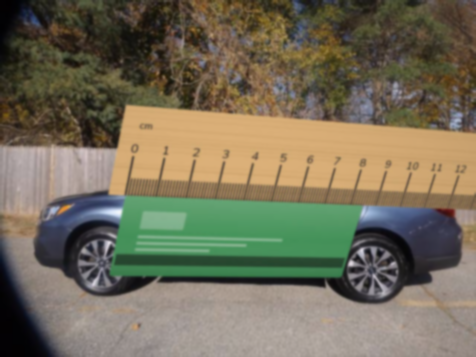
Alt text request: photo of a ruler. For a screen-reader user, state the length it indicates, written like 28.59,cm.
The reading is 8.5,cm
